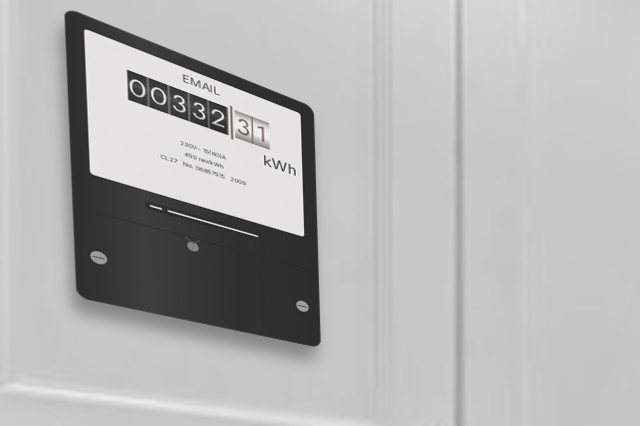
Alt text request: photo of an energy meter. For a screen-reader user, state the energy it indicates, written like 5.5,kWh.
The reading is 332.31,kWh
